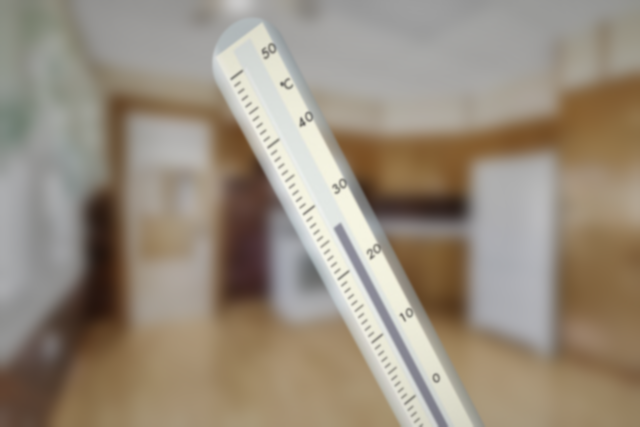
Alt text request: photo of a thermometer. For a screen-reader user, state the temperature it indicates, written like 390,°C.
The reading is 26,°C
